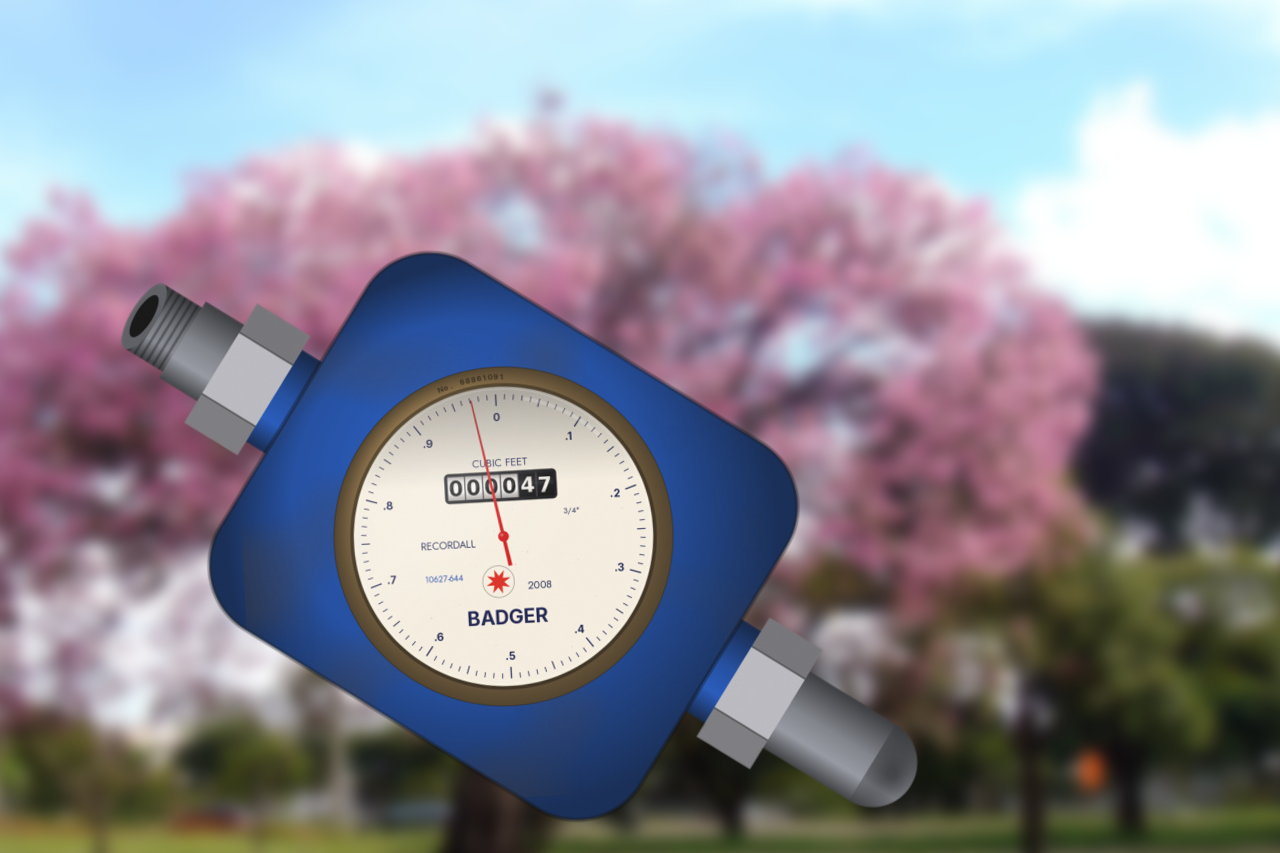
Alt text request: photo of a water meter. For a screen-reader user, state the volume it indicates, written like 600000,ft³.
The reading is 46.97,ft³
